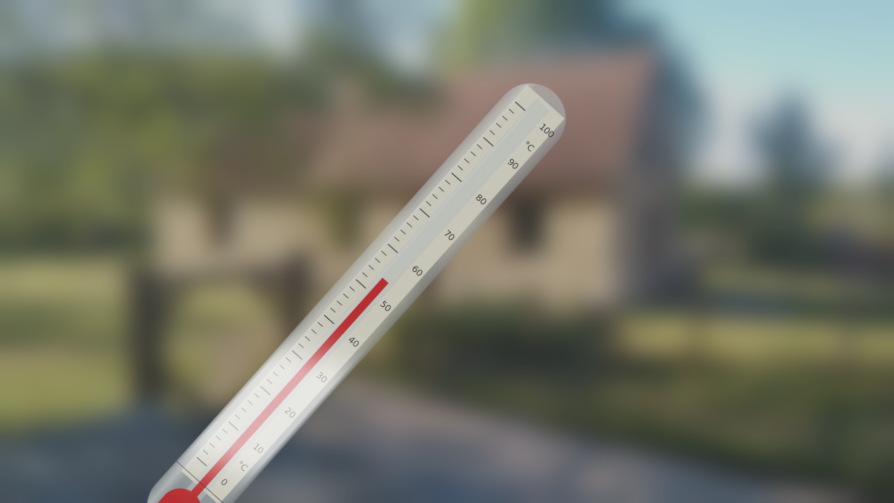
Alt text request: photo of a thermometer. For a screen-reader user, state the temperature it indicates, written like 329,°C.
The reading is 54,°C
